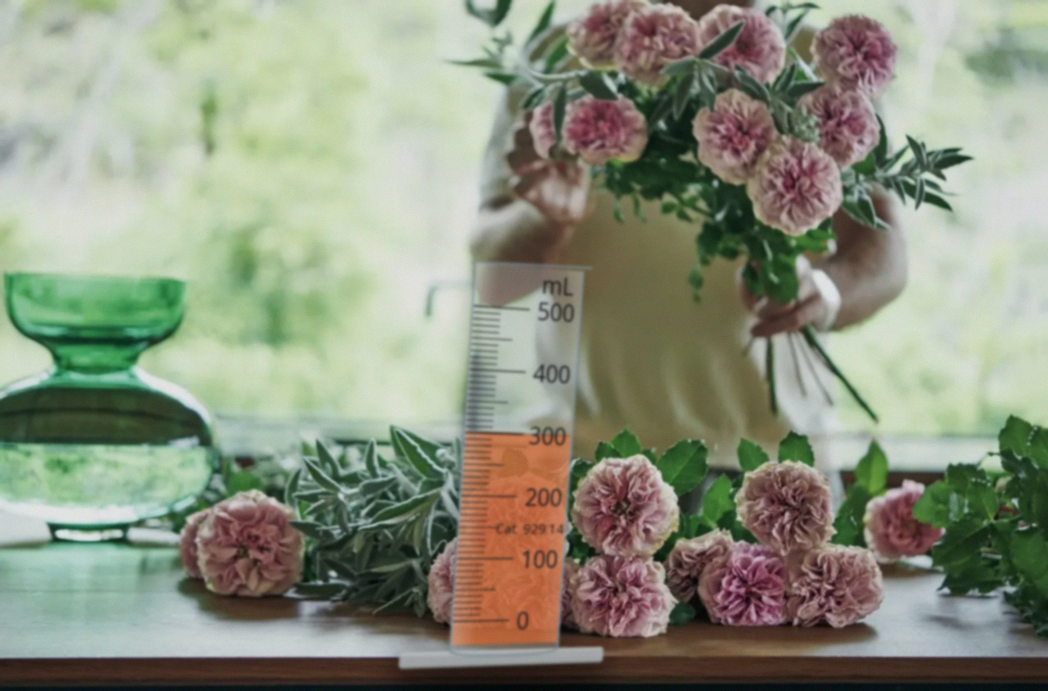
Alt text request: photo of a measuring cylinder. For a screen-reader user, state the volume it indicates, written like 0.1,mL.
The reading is 300,mL
